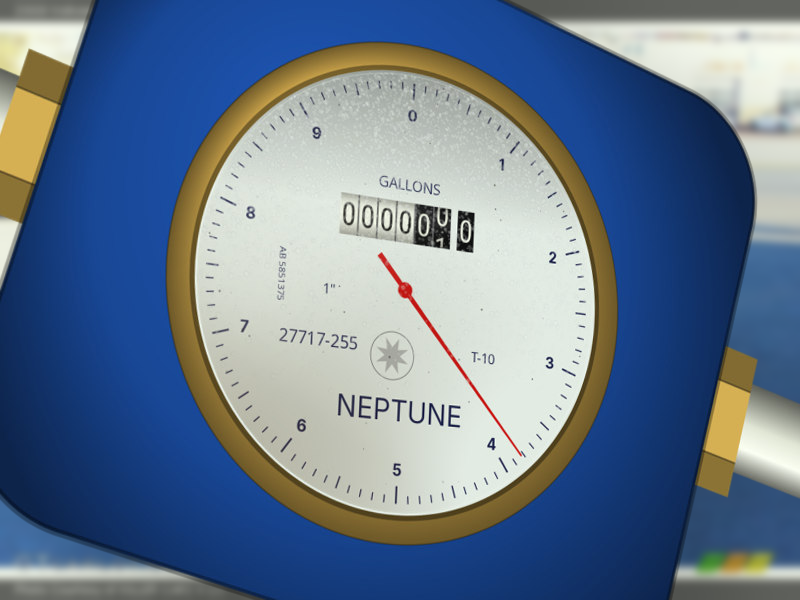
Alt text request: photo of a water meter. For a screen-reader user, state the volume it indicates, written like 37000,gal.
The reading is 3.8,gal
